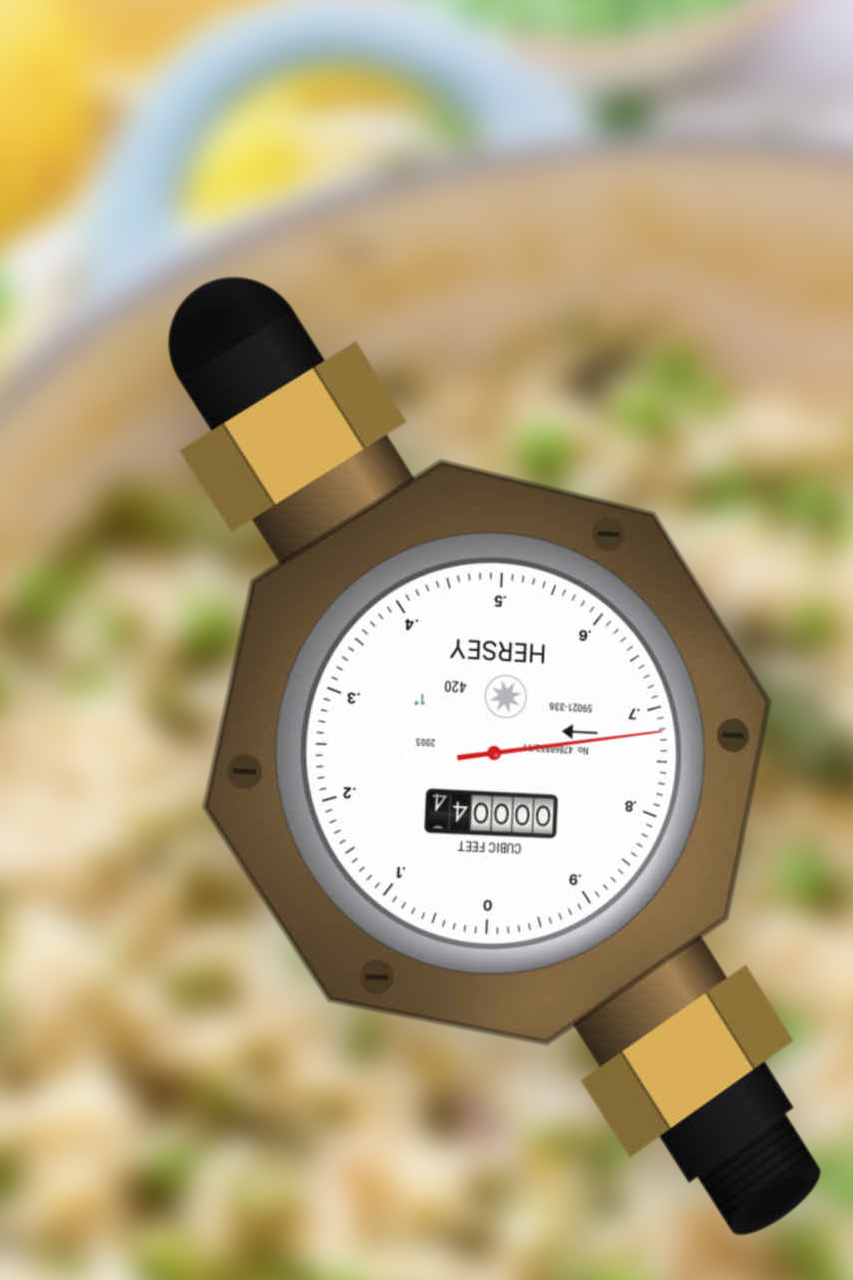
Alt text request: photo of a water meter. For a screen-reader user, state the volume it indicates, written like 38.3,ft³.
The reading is 43.72,ft³
